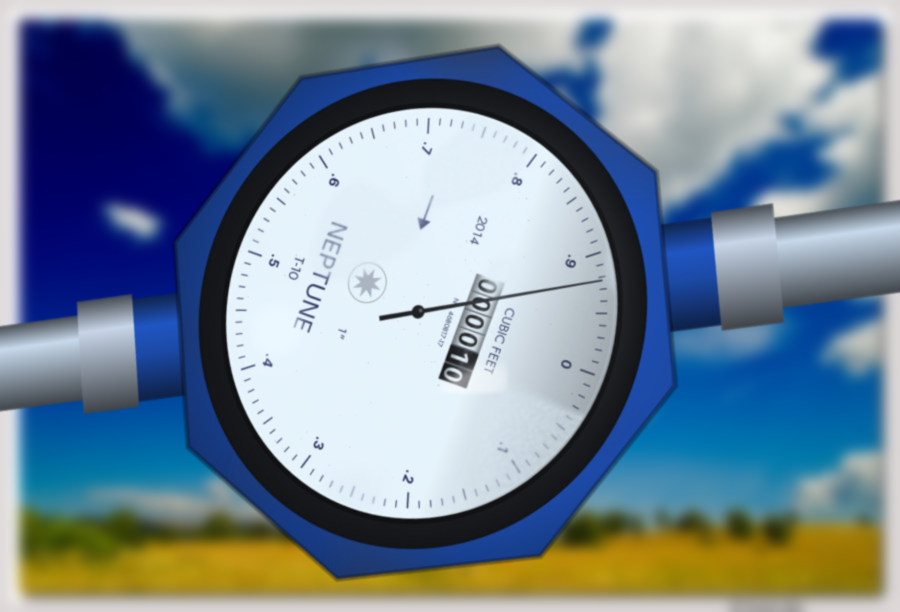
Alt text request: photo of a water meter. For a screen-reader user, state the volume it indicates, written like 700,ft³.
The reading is 9.92,ft³
